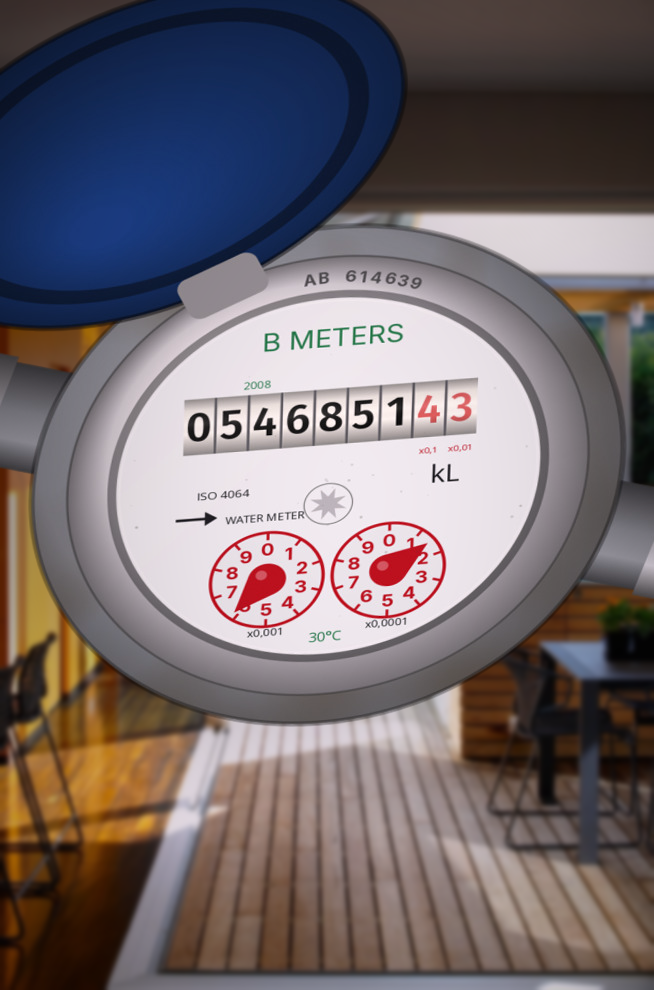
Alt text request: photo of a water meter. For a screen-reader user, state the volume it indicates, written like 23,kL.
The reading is 546851.4361,kL
